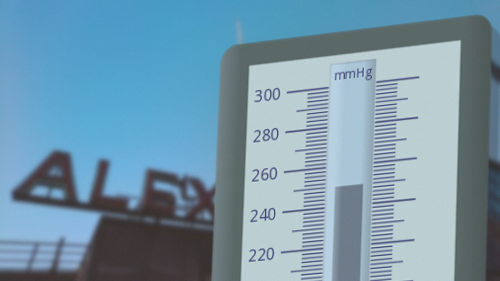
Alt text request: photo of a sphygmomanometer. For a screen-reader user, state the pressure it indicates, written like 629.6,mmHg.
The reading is 250,mmHg
